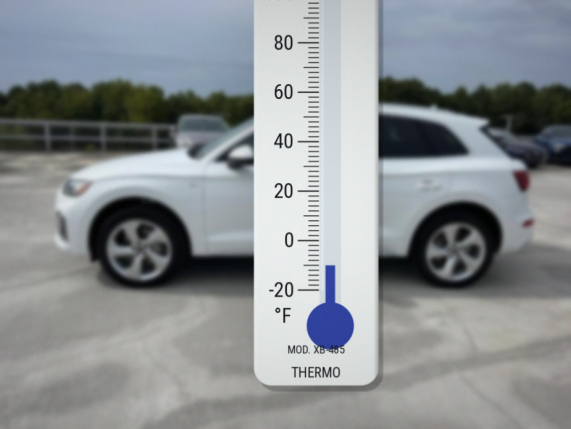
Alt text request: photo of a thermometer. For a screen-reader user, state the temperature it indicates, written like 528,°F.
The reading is -10,°F
